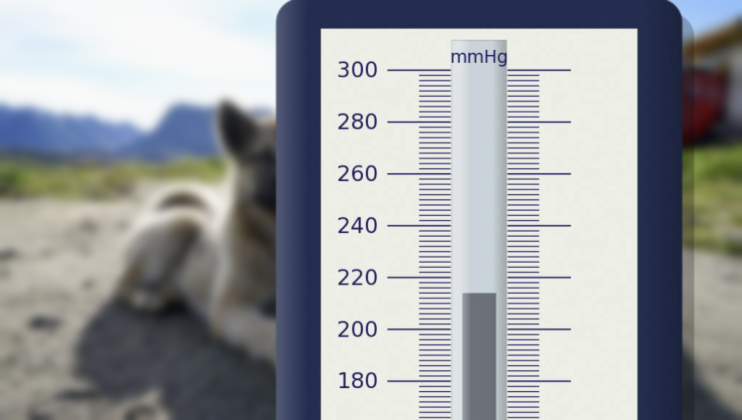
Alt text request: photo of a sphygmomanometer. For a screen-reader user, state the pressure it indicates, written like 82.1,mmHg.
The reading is 214,mmHg
